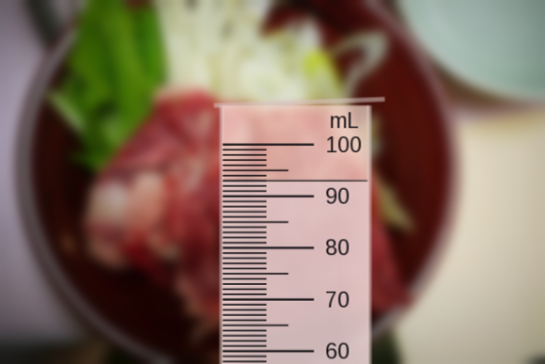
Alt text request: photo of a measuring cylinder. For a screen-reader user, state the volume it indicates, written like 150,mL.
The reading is 93,mL
